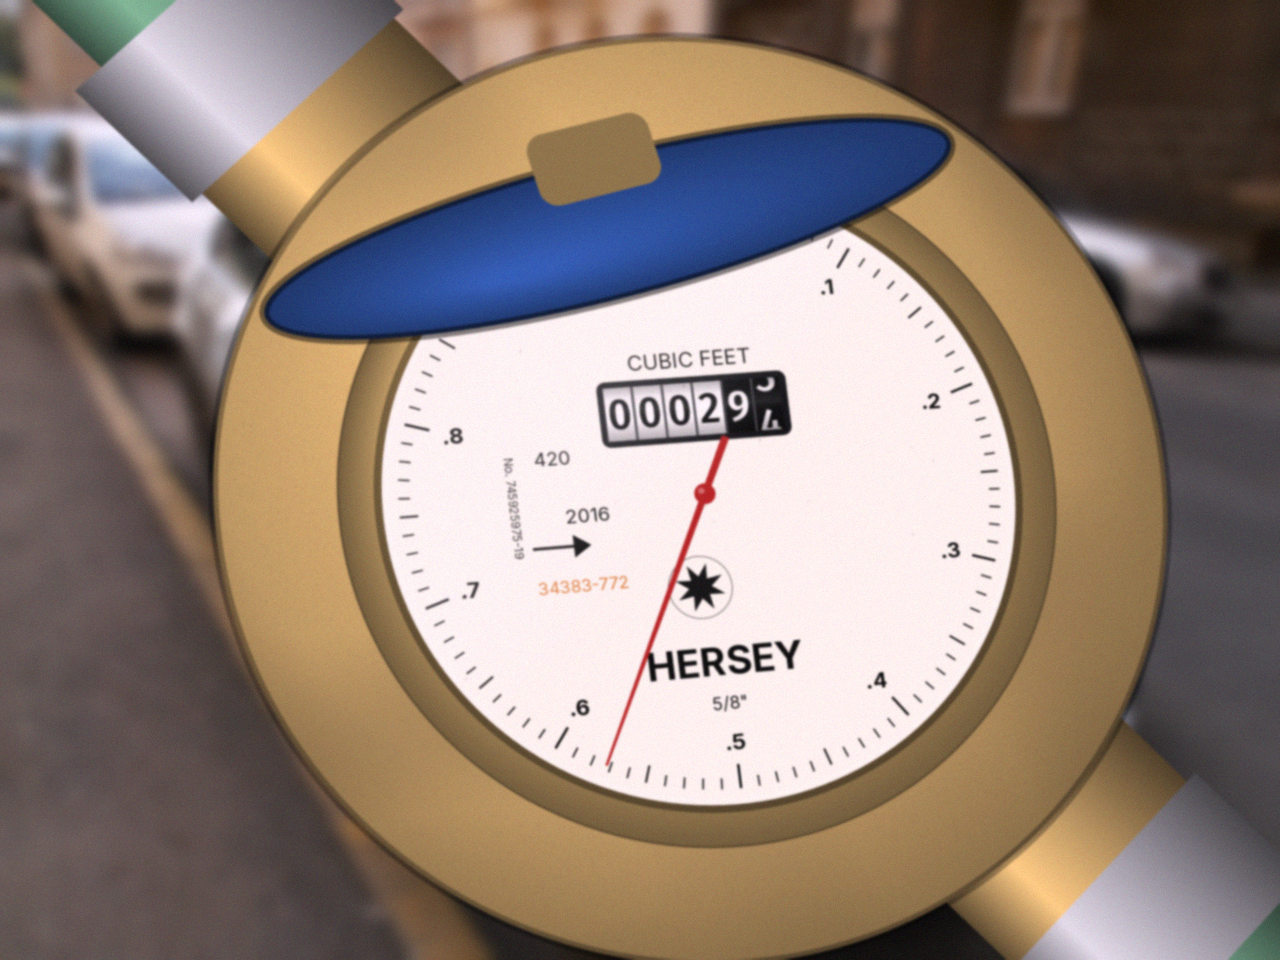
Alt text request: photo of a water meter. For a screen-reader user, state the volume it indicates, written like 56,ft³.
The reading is 293.57,ft³
